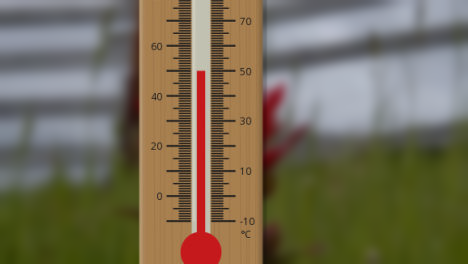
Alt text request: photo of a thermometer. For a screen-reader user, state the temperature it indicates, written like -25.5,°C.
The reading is 50,°C
